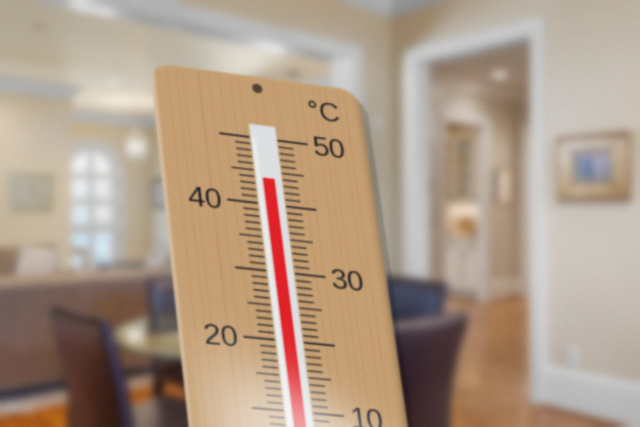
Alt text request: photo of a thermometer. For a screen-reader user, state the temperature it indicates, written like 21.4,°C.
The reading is 44,°C
